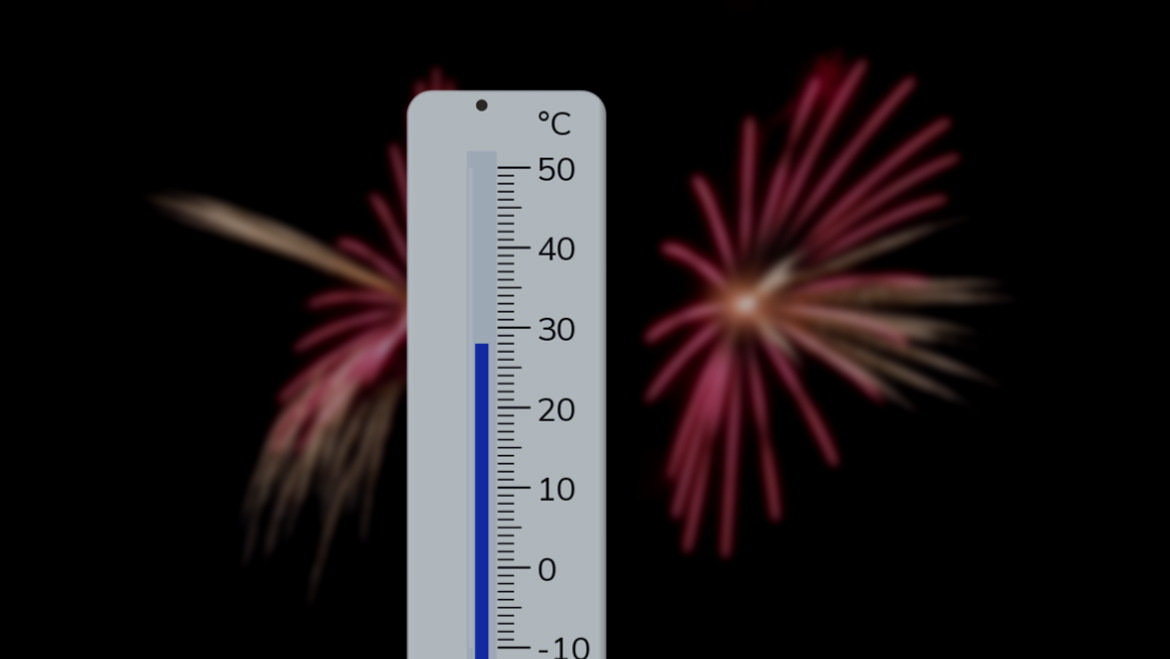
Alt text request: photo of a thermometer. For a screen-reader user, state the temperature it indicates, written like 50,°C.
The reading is 28,°C
